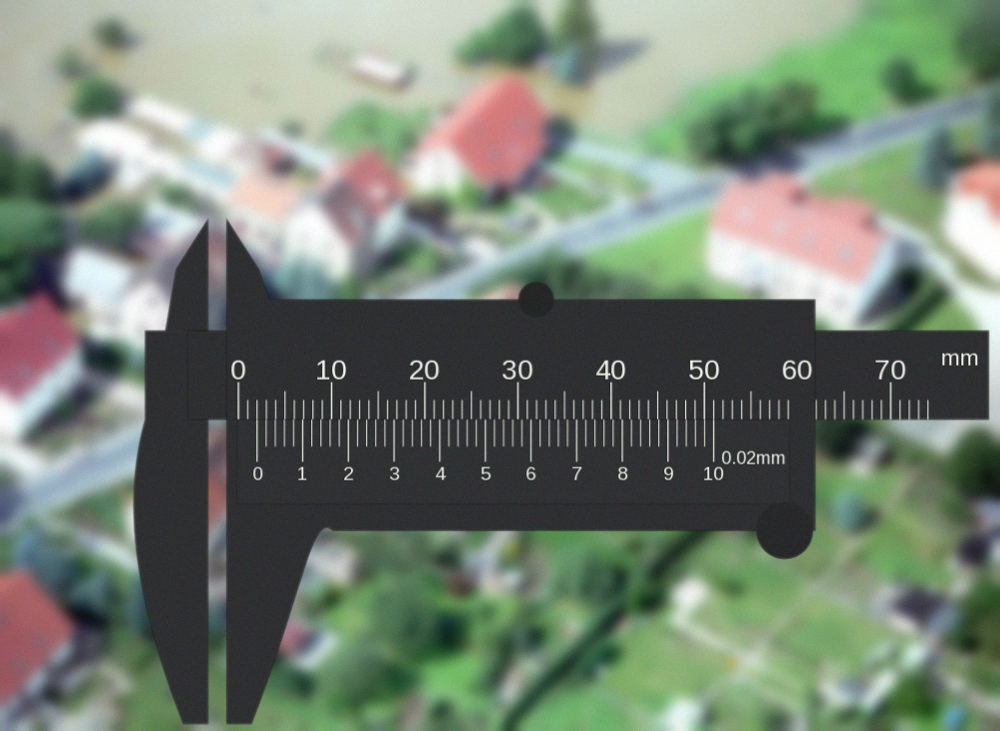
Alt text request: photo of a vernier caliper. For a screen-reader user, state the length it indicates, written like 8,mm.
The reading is 2.0,mm
